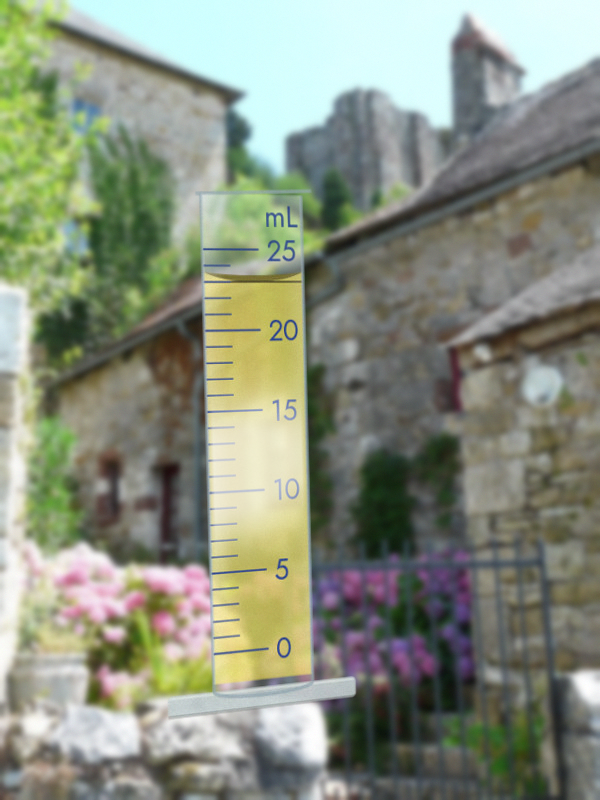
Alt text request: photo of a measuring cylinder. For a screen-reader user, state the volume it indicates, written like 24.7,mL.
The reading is 23,mL
